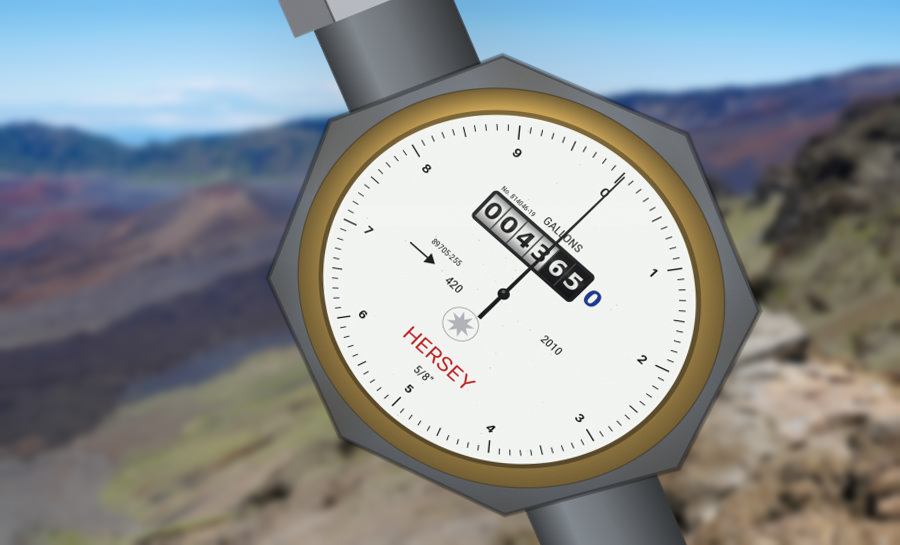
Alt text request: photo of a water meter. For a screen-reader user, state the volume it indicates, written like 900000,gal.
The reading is 43650.0,gal
